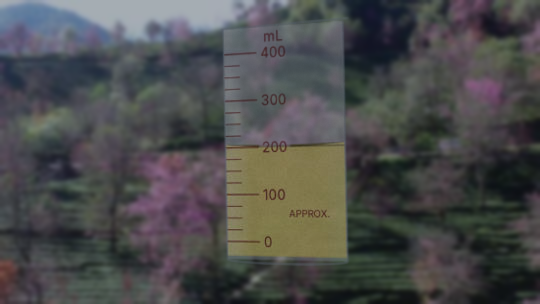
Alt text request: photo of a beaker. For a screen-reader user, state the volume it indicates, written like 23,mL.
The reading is 200,mL
